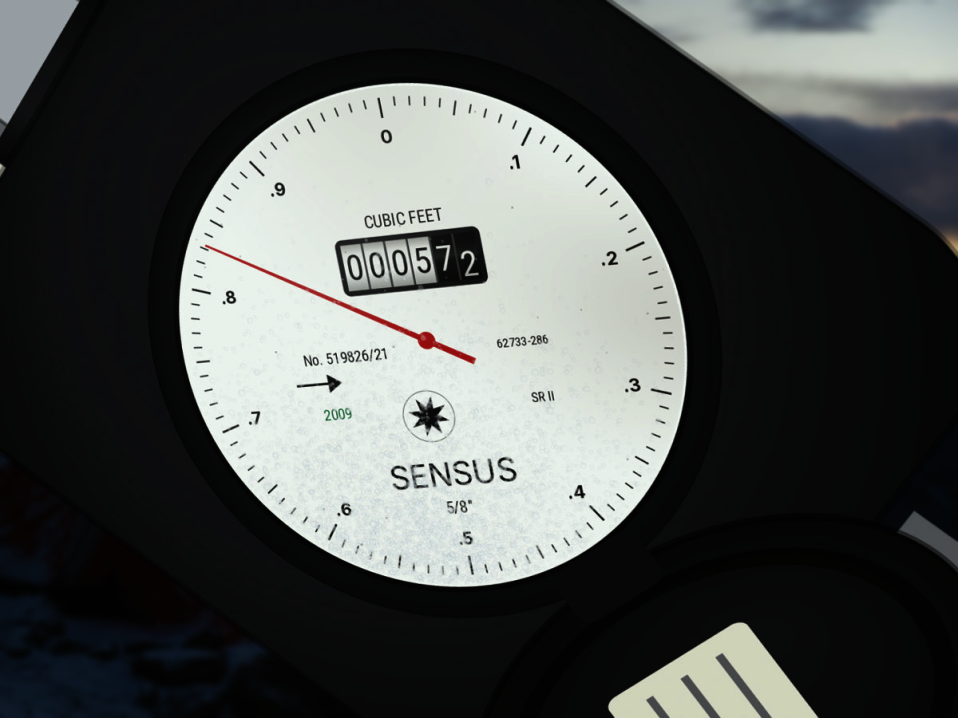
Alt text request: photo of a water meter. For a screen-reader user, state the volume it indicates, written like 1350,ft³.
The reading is 571.83,ft³
